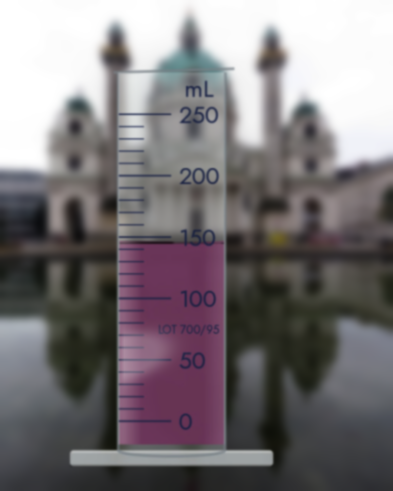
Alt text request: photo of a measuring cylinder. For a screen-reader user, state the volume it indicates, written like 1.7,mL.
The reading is 145,mL
